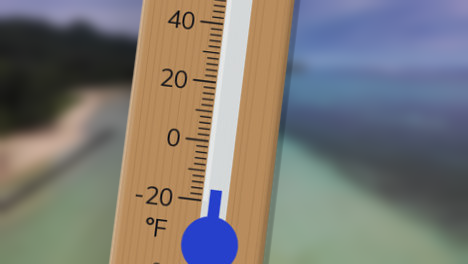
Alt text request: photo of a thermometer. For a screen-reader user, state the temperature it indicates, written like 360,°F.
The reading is -16,°F
